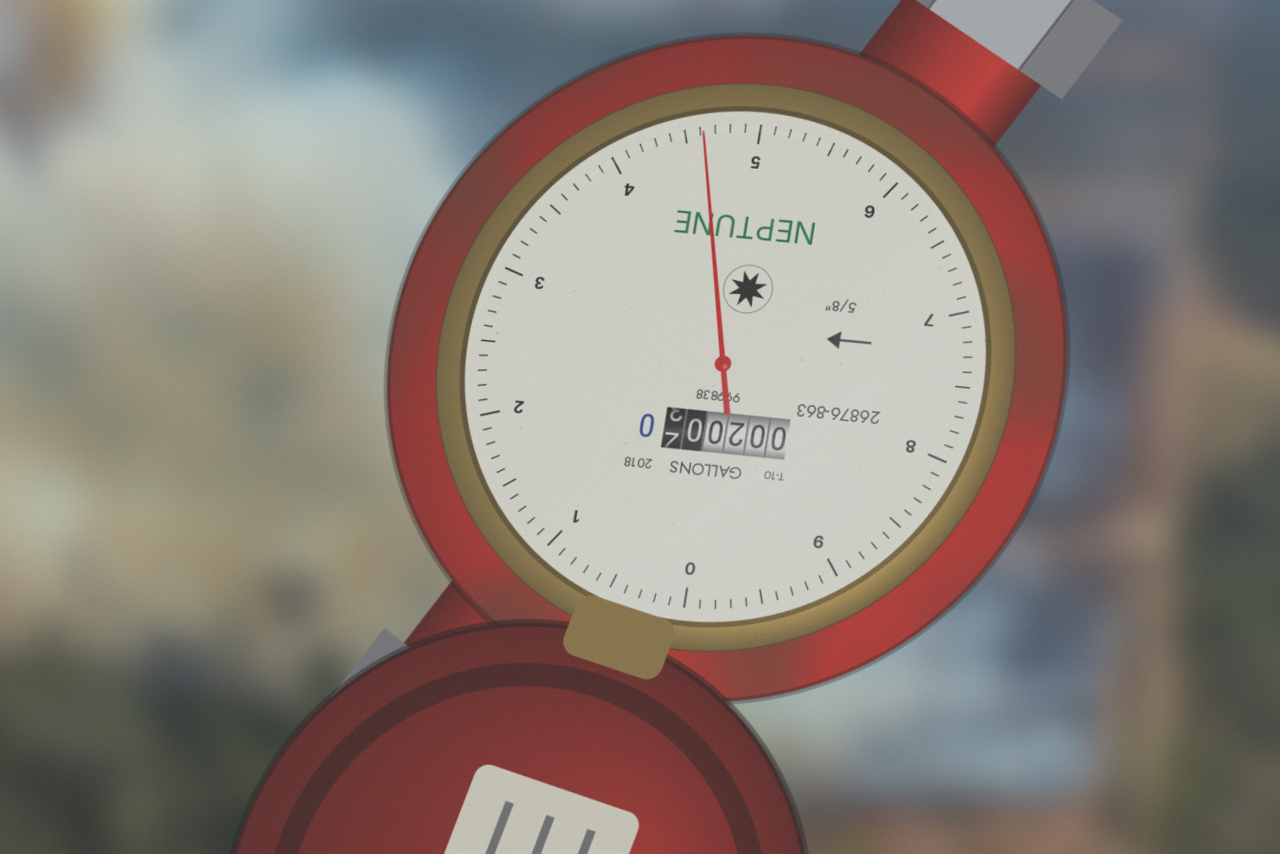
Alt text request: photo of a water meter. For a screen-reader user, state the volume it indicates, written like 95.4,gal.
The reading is 20024.6,gal
